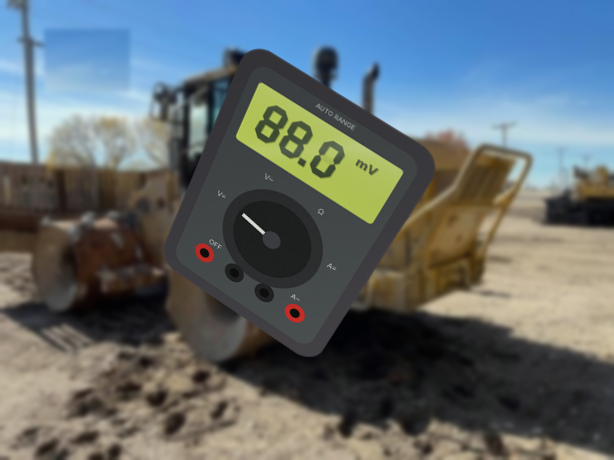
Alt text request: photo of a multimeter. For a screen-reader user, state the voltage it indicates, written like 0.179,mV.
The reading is 88.0,mV
